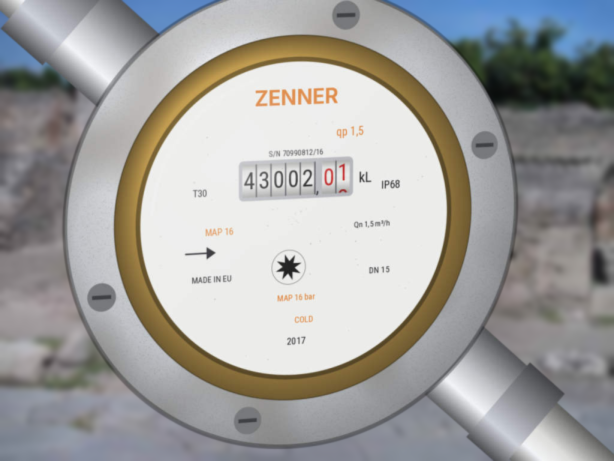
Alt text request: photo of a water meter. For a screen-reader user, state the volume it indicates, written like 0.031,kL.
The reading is 43002.01,kL
